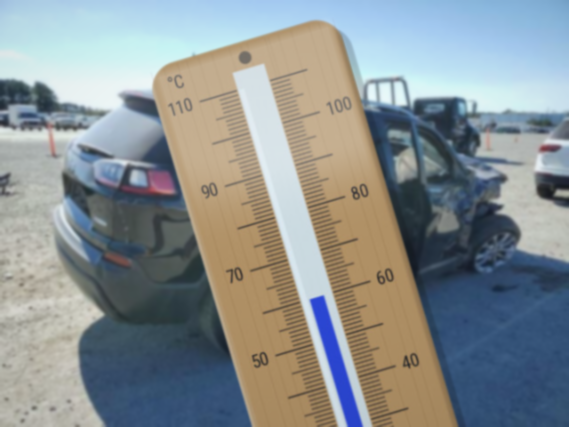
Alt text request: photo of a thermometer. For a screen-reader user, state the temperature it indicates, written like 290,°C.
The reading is 60,°C
